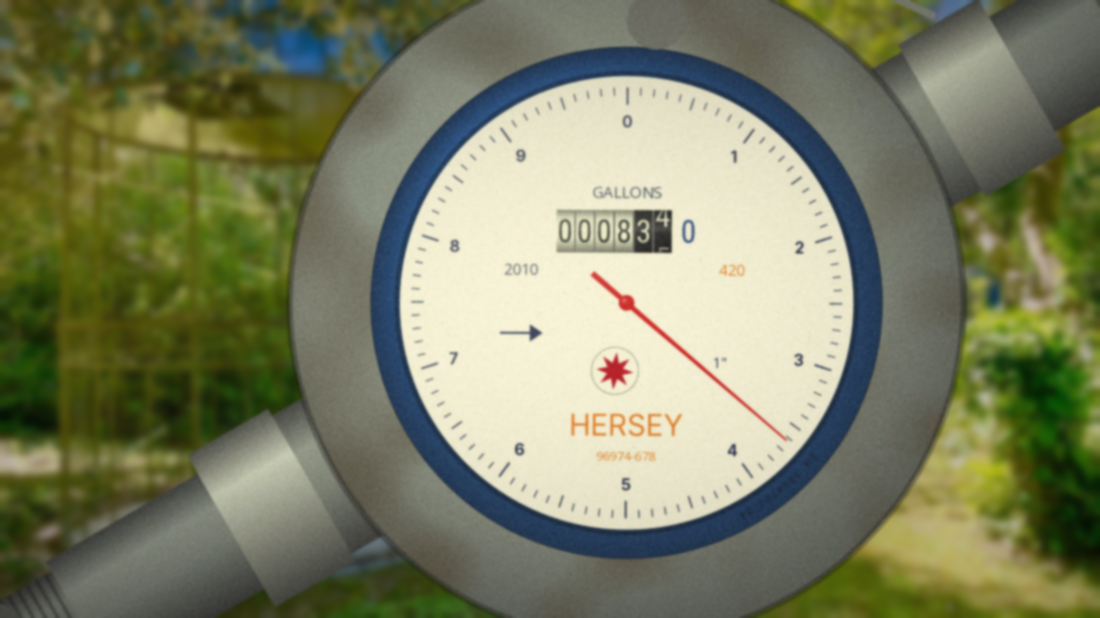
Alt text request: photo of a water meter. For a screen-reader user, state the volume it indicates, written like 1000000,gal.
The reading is 8343.6,gal
